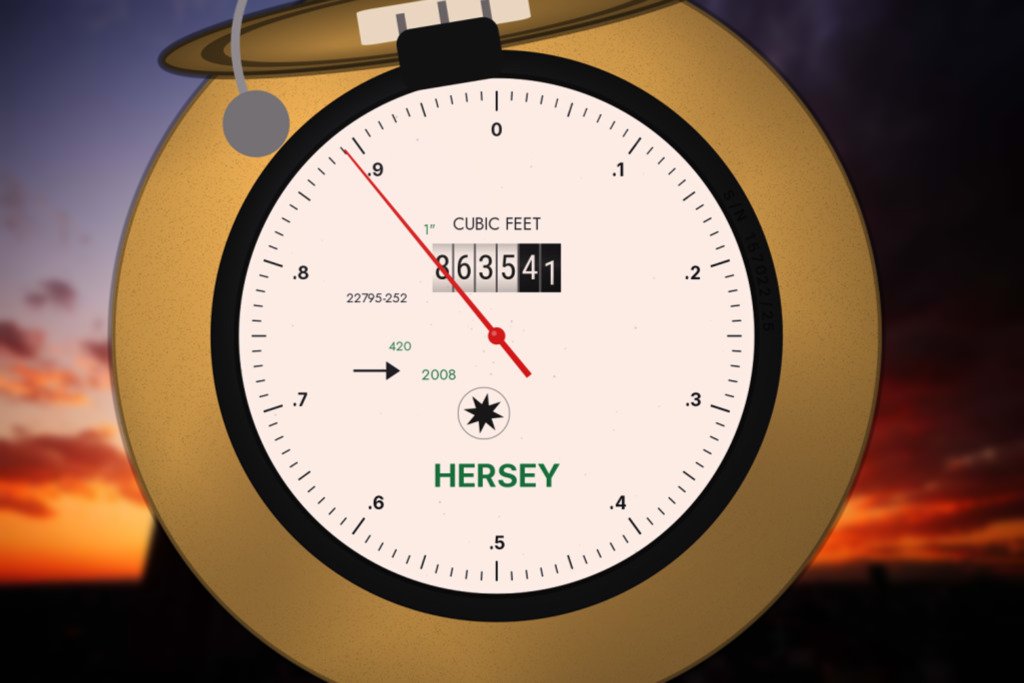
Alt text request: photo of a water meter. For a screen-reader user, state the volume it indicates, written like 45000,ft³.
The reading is 863540.89,ft³
